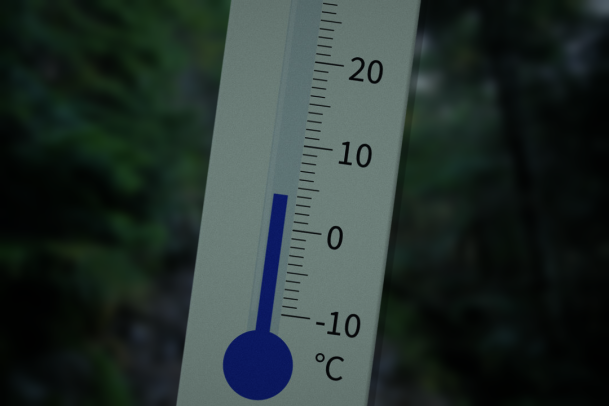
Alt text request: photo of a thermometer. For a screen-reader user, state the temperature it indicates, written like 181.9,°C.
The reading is 4,°C
